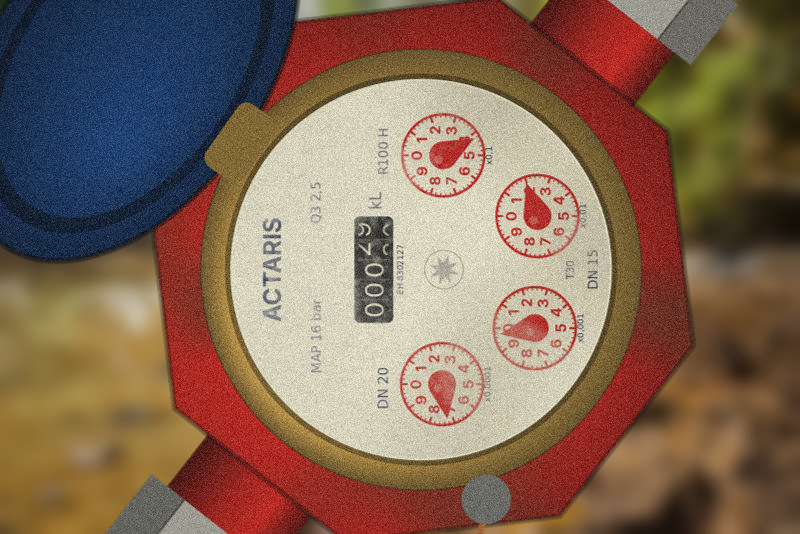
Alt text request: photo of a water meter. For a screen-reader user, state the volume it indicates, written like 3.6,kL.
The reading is 29.4197,kL
